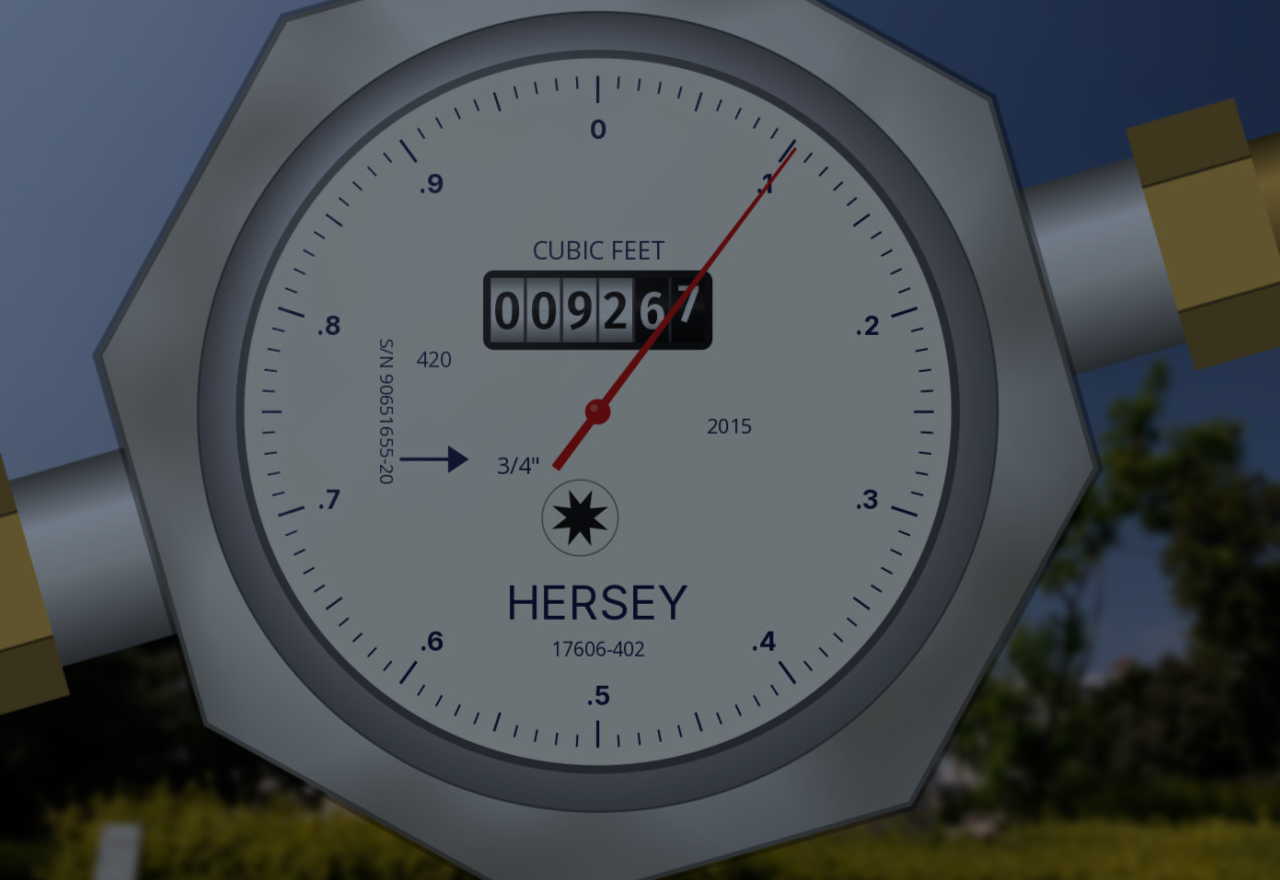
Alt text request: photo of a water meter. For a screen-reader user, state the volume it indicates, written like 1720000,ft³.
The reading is 9267.10,ft³
